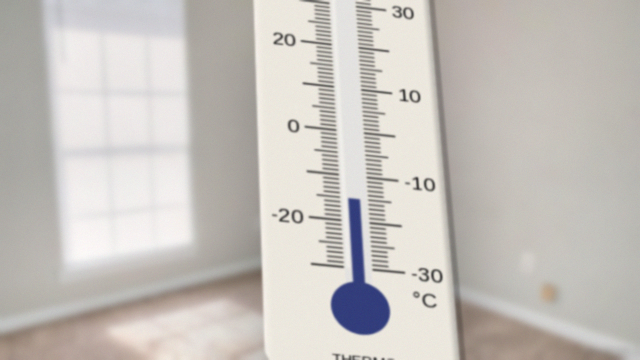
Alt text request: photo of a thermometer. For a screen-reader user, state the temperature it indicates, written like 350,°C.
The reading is -15,°C
